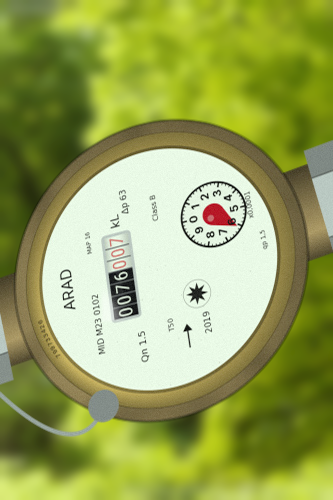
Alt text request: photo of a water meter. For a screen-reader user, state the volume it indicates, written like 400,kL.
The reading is 76.0076,kL
